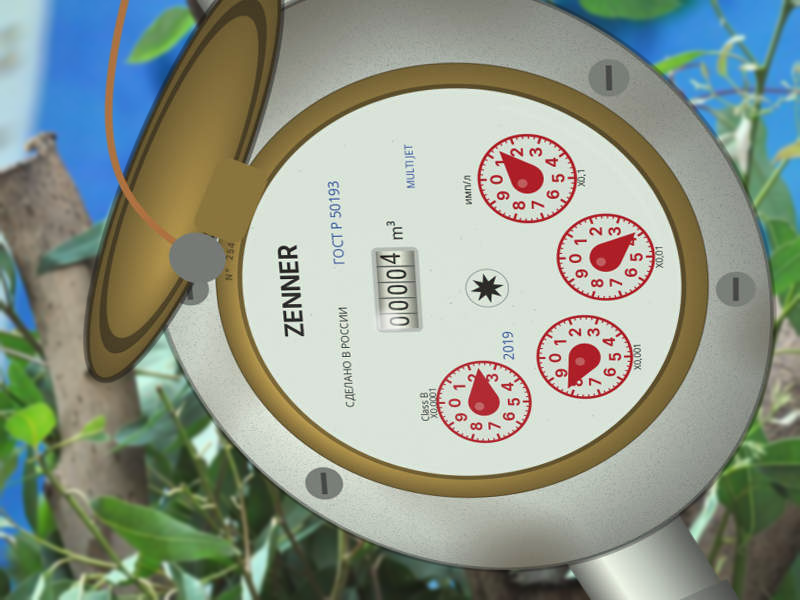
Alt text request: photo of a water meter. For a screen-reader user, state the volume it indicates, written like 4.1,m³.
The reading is 4.1382,m³
